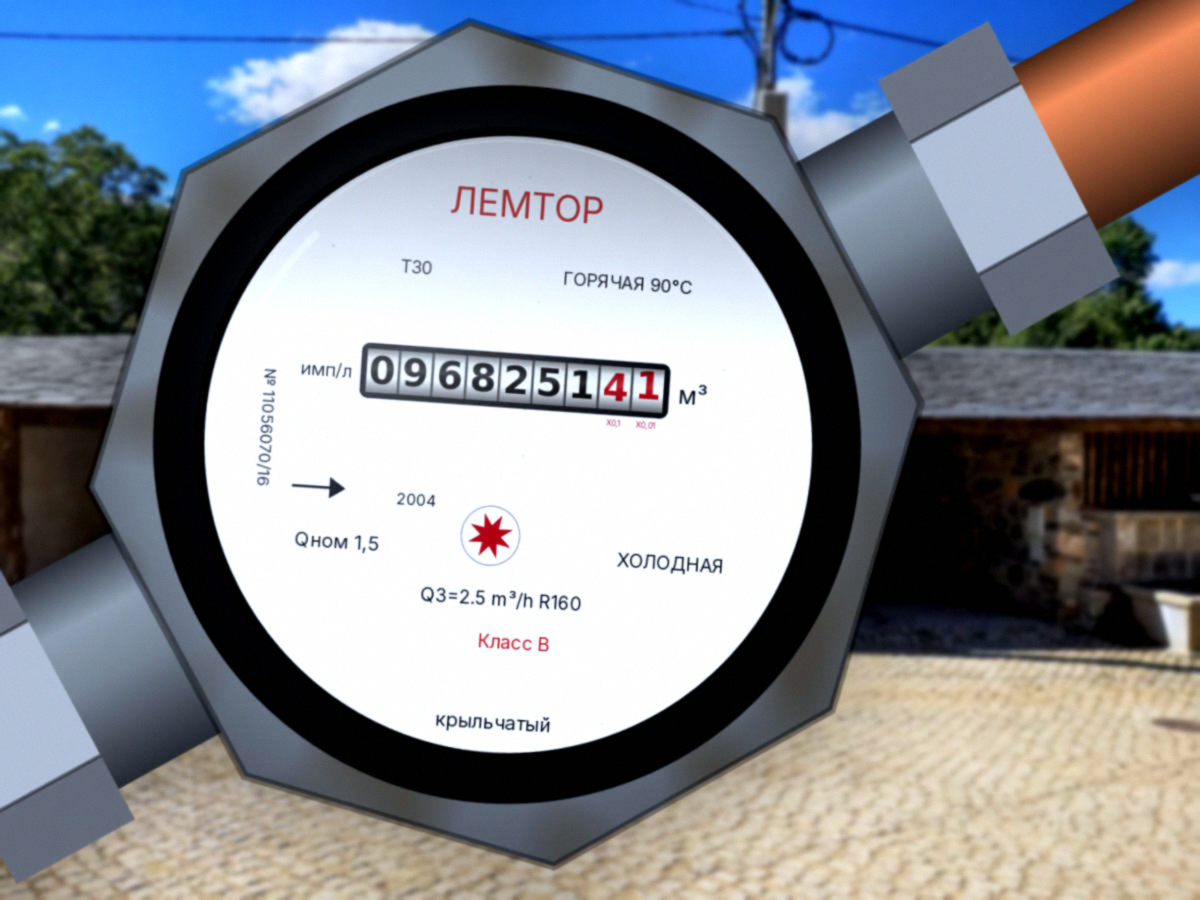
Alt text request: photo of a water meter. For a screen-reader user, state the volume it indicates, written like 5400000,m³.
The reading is 968251.41,m³
